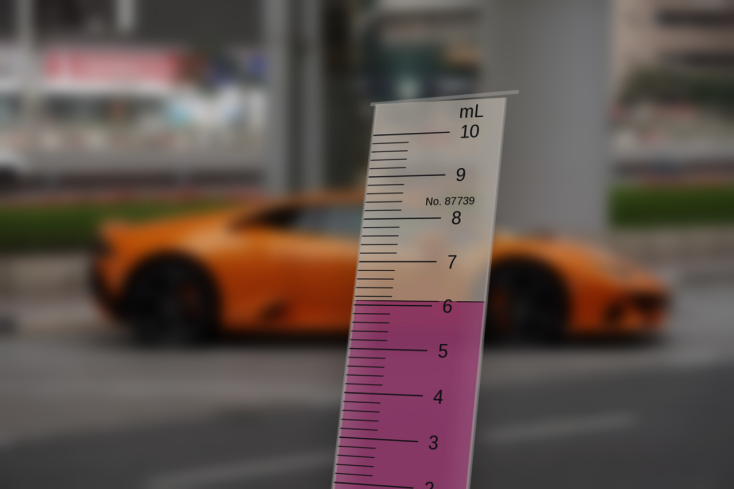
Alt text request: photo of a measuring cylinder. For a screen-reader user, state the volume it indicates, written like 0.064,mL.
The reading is 6.1,mL
